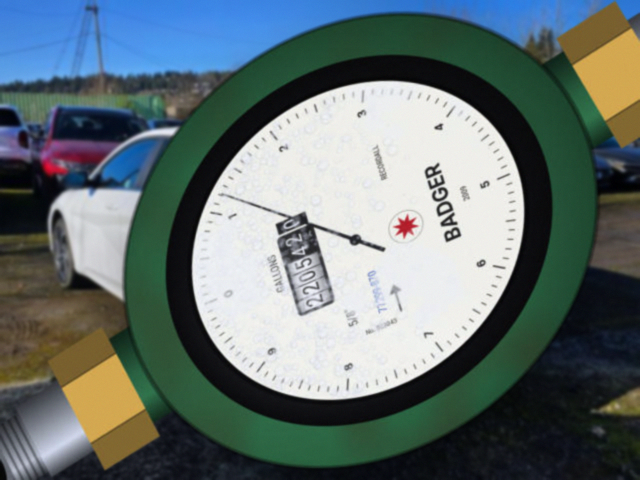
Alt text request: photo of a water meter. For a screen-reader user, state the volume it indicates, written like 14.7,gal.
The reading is 2205421.2,gal
